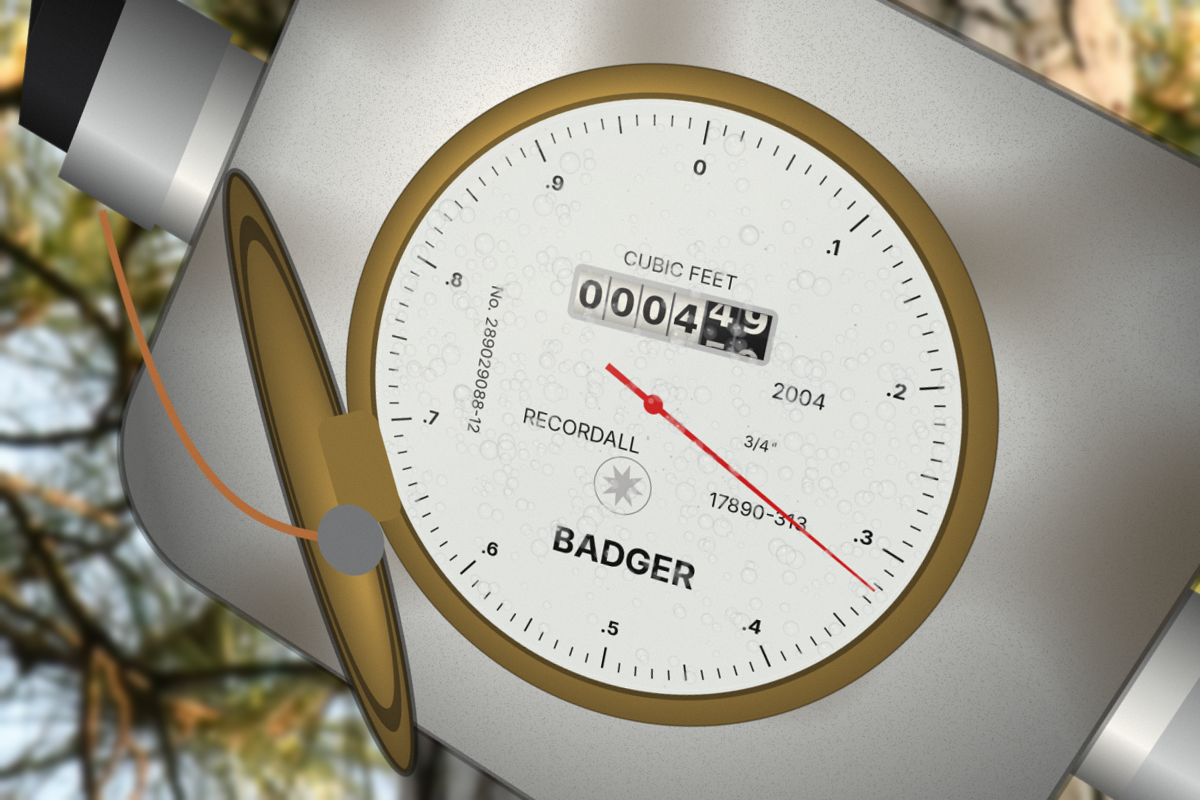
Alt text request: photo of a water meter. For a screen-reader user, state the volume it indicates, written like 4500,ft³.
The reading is 449.32,ft³
